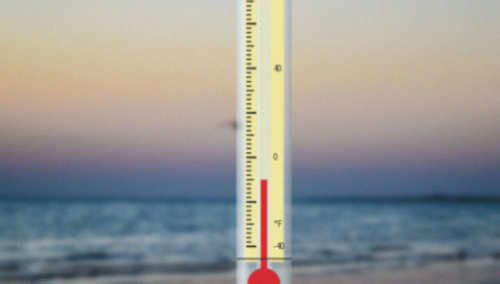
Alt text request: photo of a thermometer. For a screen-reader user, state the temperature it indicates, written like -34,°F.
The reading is -10,°F
